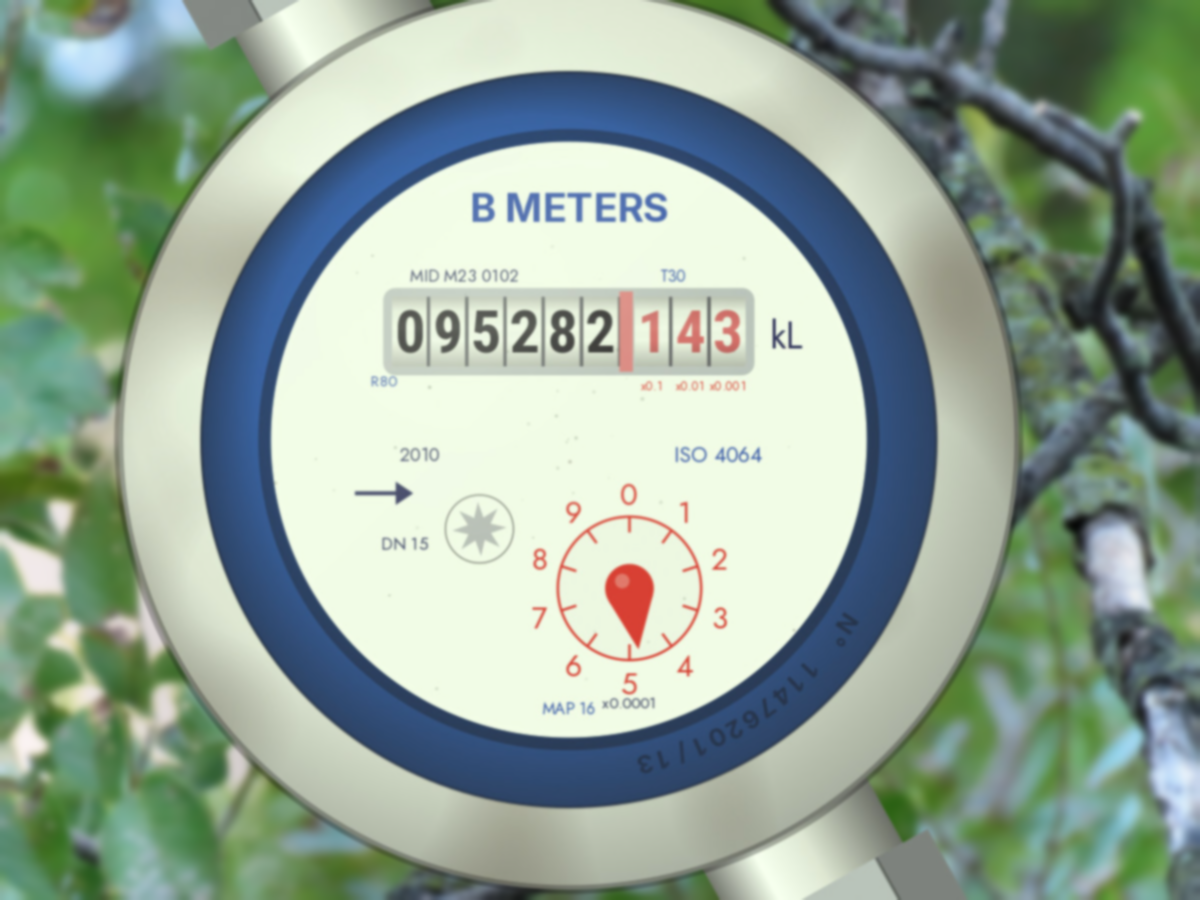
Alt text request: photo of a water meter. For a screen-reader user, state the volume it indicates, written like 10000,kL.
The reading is 95282.1434,kL
